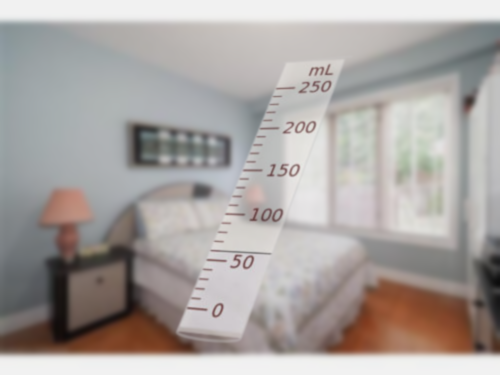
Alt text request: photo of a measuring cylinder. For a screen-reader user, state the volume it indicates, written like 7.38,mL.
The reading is 60,mL
